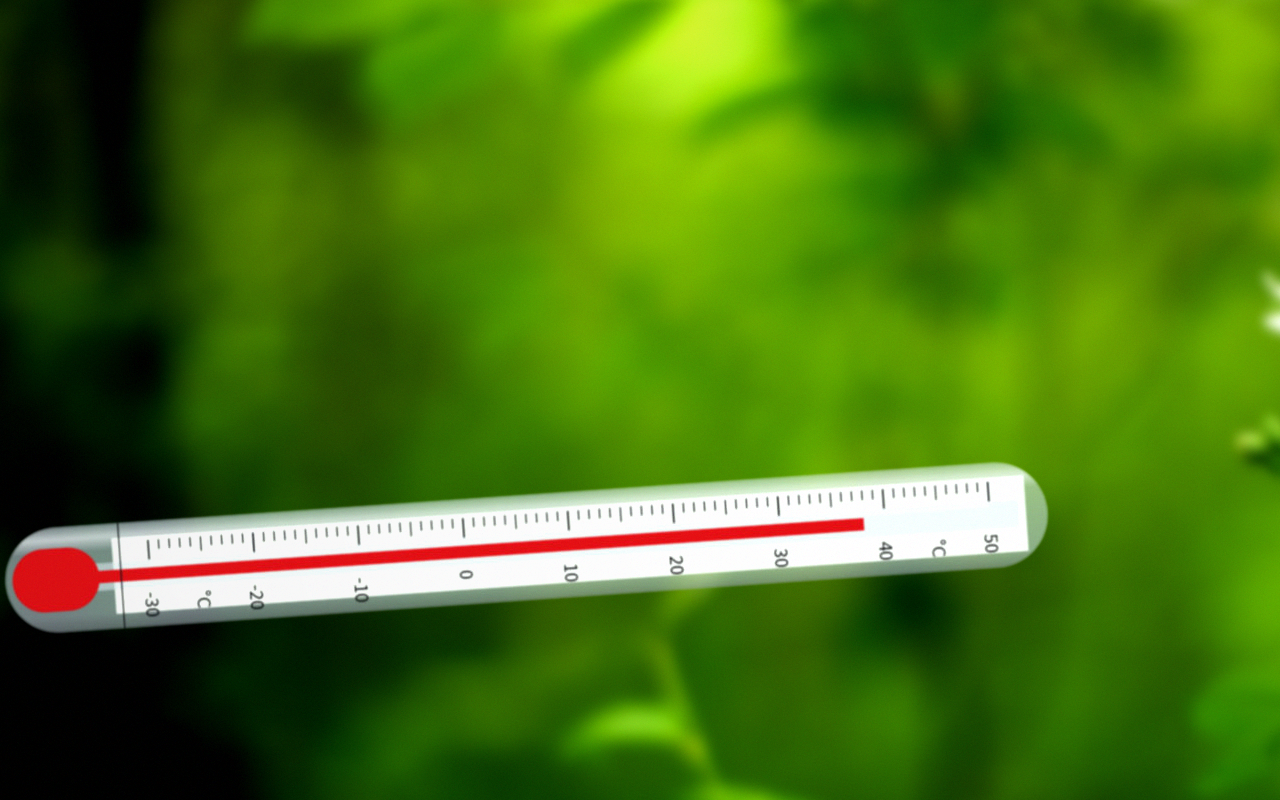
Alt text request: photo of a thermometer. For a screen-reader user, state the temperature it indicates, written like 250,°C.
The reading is 38,°C
